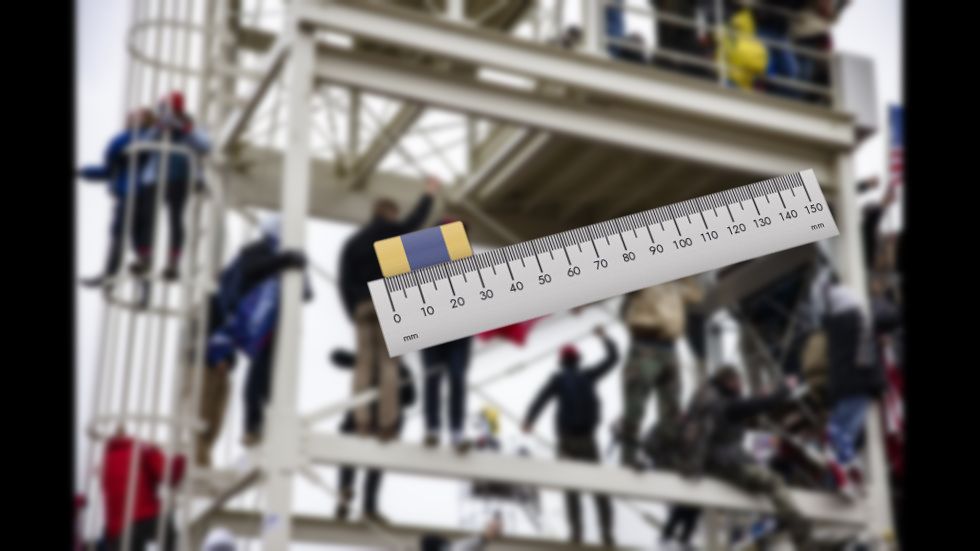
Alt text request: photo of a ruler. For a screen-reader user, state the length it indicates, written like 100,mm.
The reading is 30,mm
